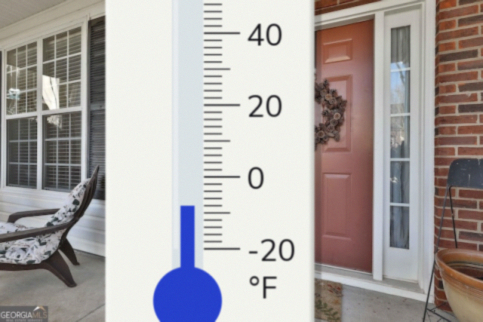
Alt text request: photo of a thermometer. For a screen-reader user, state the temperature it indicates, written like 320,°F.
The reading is -8,°F
